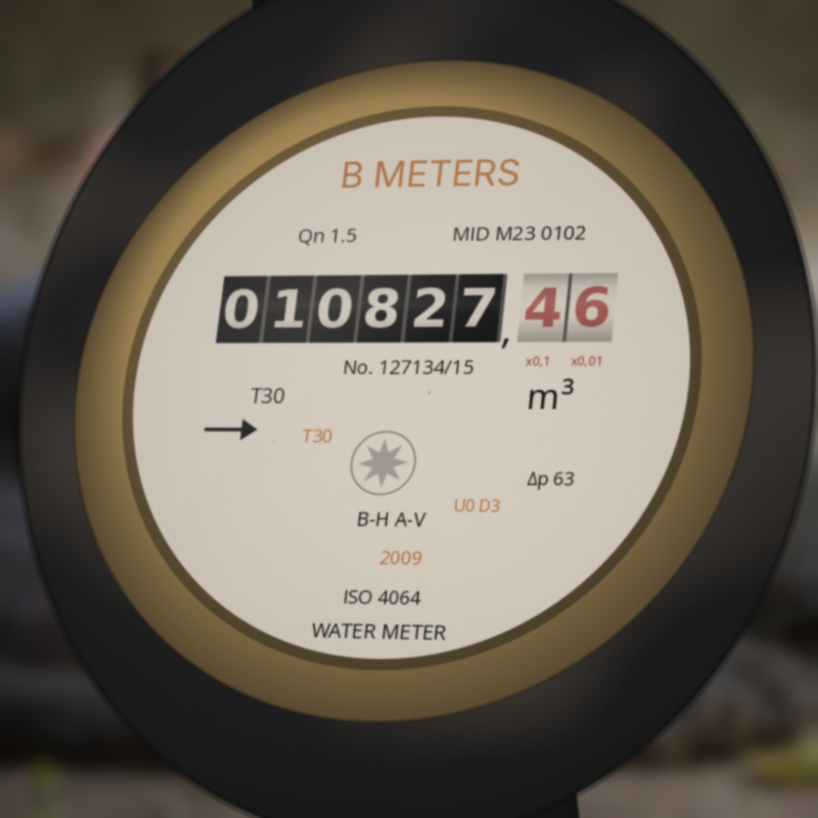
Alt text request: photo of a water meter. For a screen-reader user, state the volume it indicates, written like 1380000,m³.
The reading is 10827.46,m³
